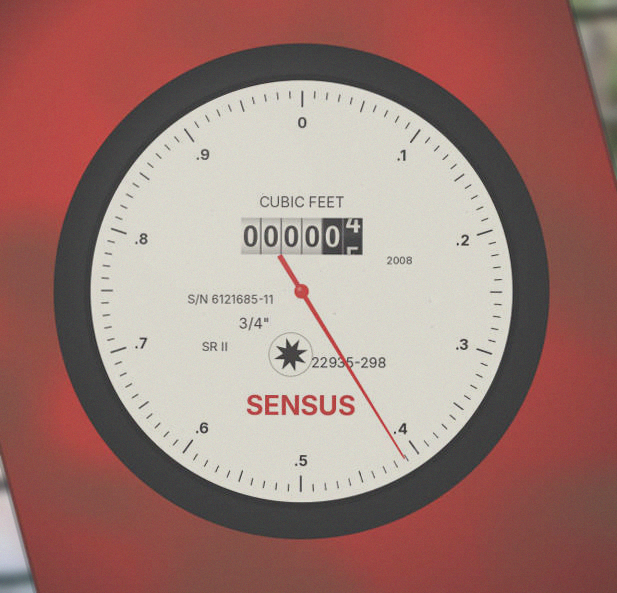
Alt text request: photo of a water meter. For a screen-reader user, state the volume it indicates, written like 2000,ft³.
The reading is 4.41,ft³
